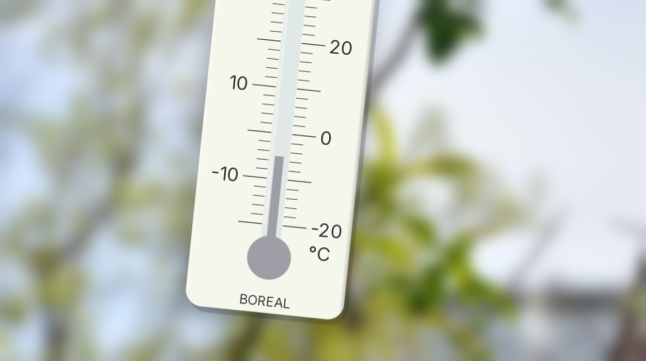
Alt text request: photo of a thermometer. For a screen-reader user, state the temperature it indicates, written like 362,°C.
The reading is -5,°C
